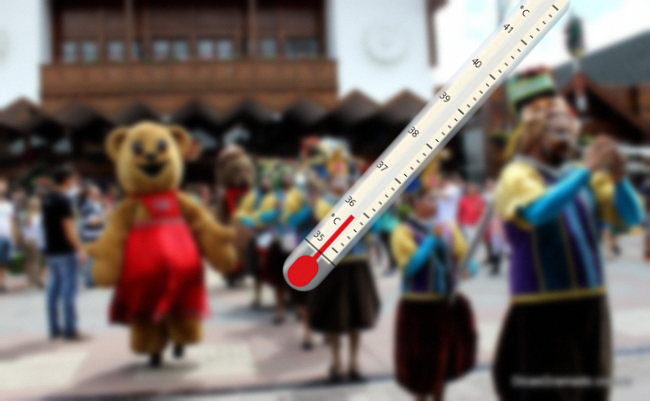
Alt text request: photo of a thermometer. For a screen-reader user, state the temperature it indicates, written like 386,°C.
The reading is 35.8,°C
